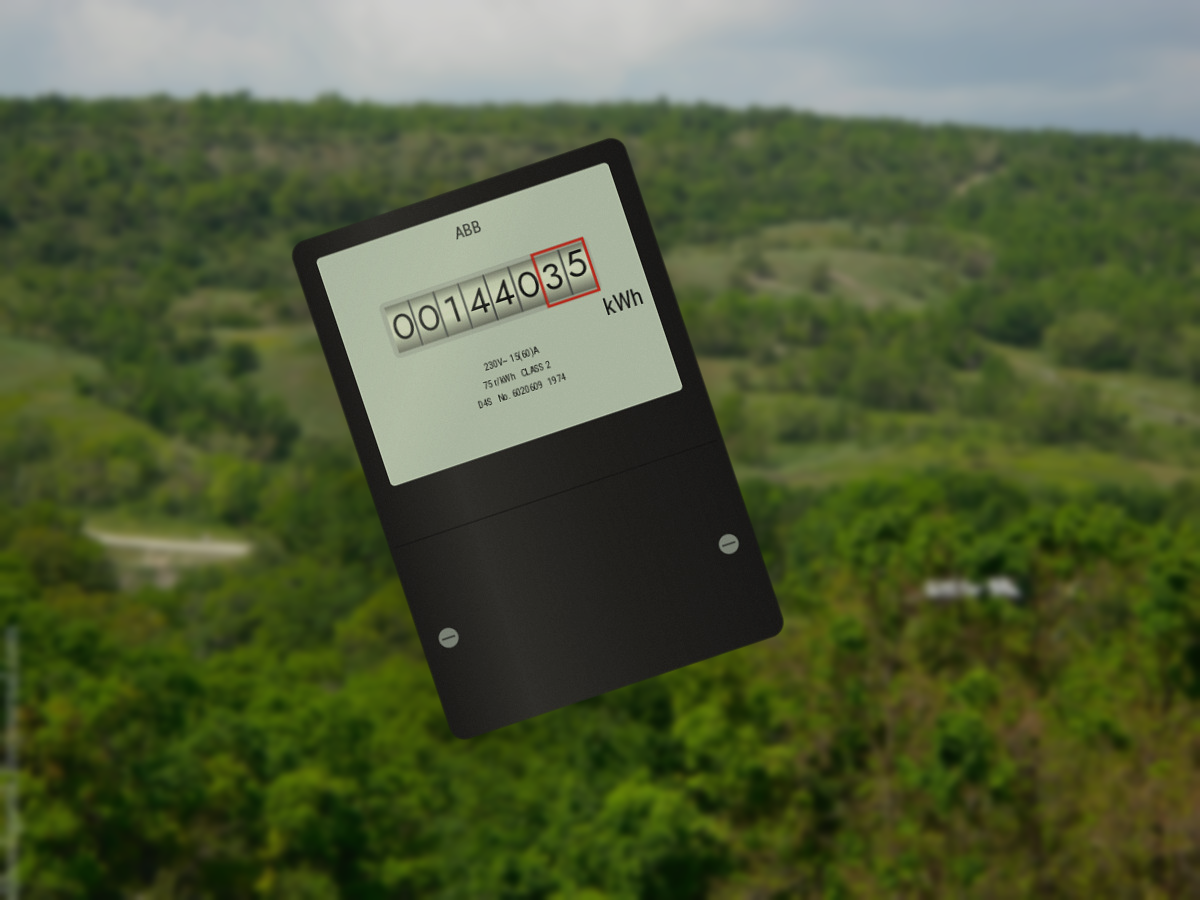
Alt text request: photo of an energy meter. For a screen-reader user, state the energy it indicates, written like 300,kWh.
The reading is 1440.35,kWh
